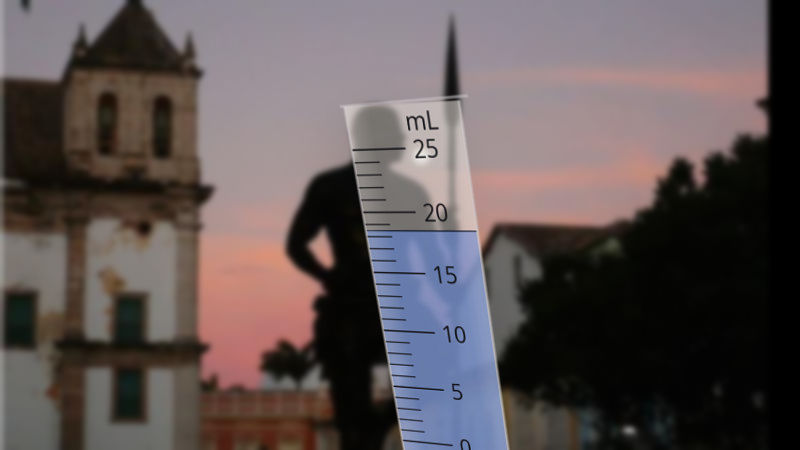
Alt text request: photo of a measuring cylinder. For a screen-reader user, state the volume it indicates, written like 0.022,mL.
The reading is 18.5,mL
